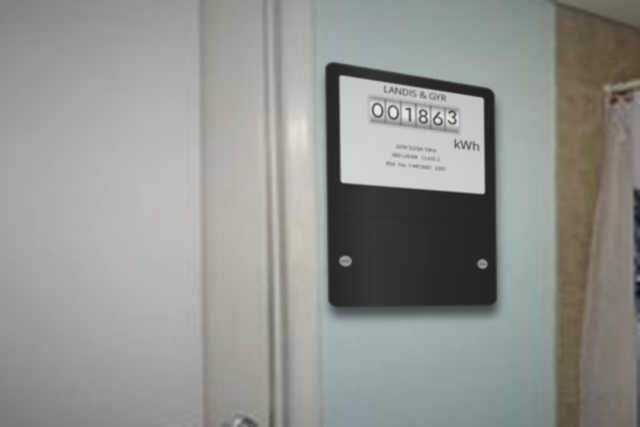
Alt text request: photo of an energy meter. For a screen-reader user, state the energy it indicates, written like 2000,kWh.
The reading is 1863,kWh
